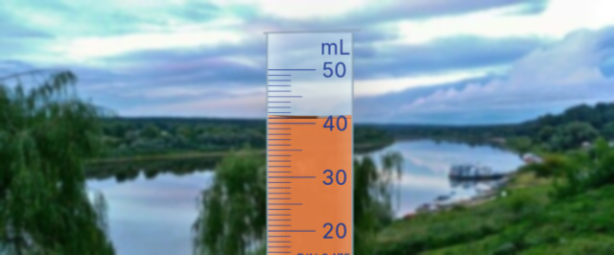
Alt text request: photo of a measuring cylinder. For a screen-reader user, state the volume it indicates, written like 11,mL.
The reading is 41,mL
